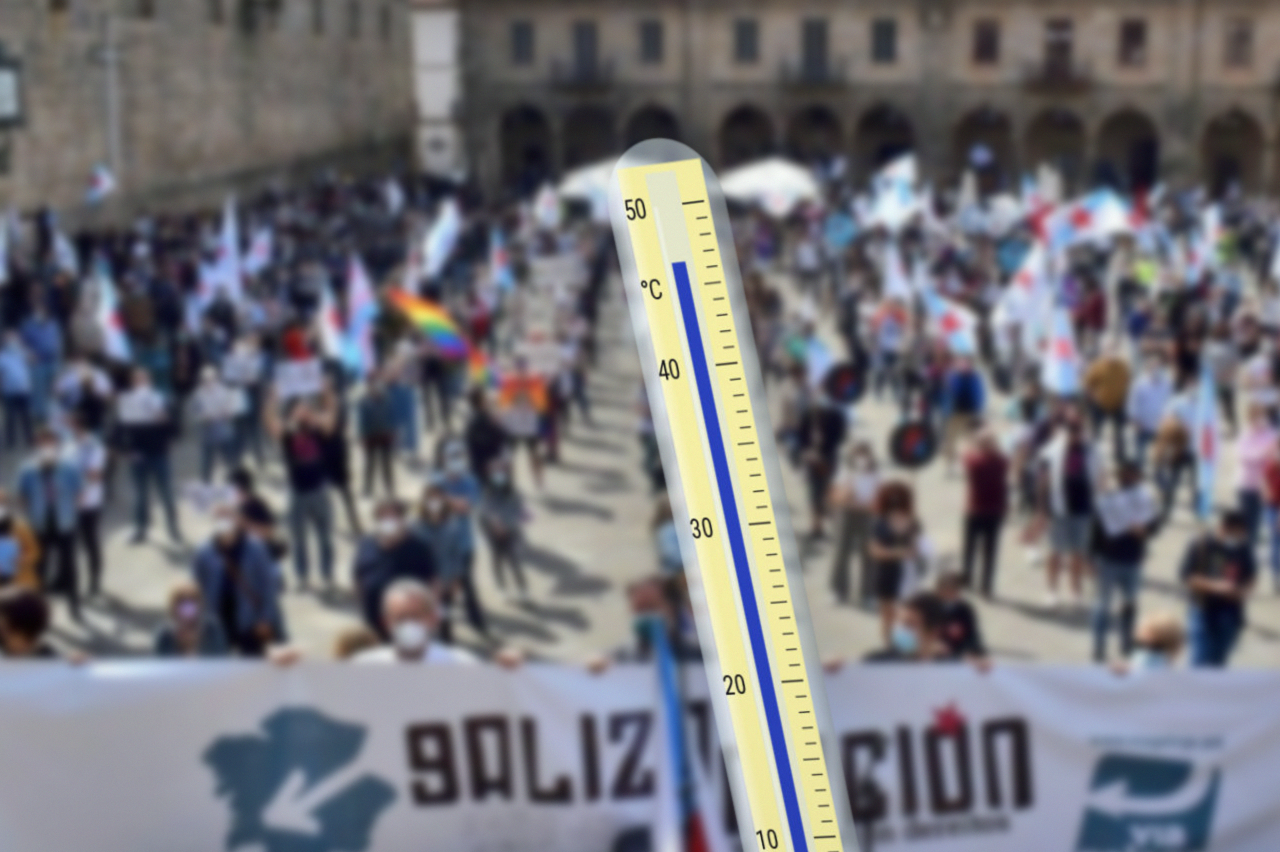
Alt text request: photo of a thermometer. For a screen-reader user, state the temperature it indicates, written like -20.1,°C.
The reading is 46.5,°C
